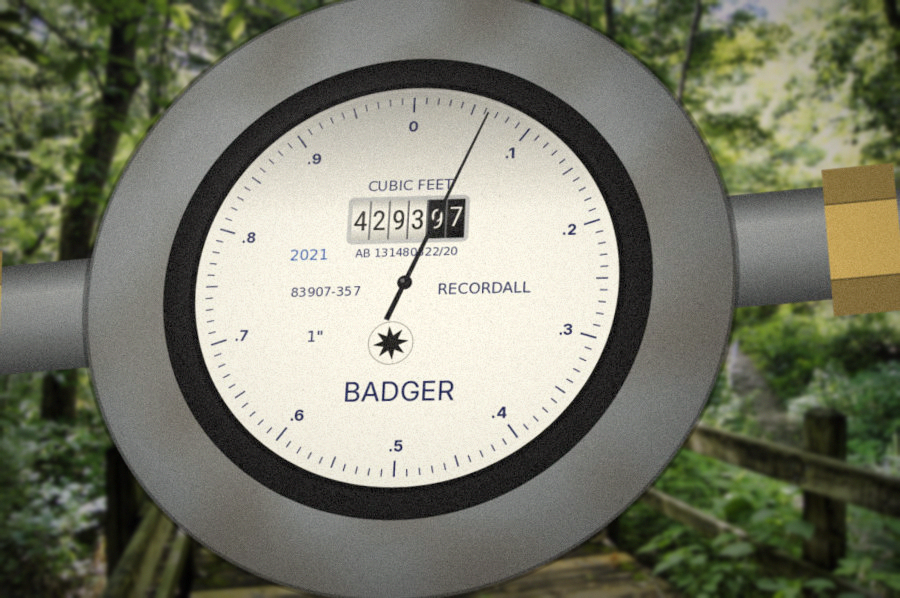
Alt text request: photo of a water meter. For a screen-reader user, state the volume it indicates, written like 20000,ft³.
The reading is 429397.06,ft³
